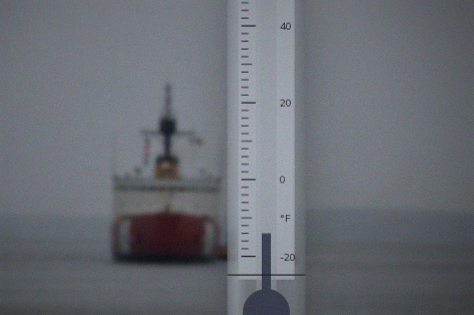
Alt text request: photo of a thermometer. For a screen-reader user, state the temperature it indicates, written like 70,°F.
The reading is -14,°F
